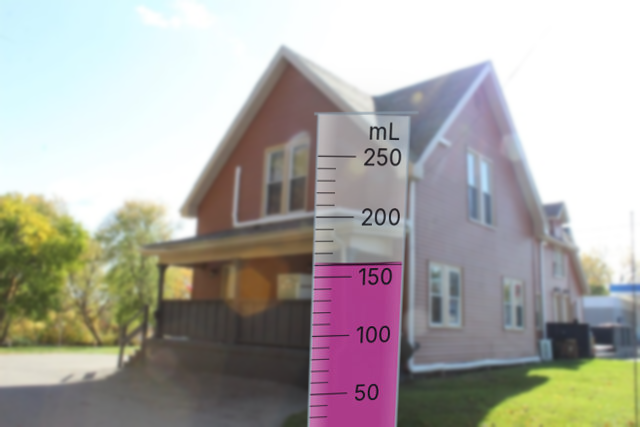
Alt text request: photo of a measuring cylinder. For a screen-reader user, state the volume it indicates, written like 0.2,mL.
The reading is 160,mL
